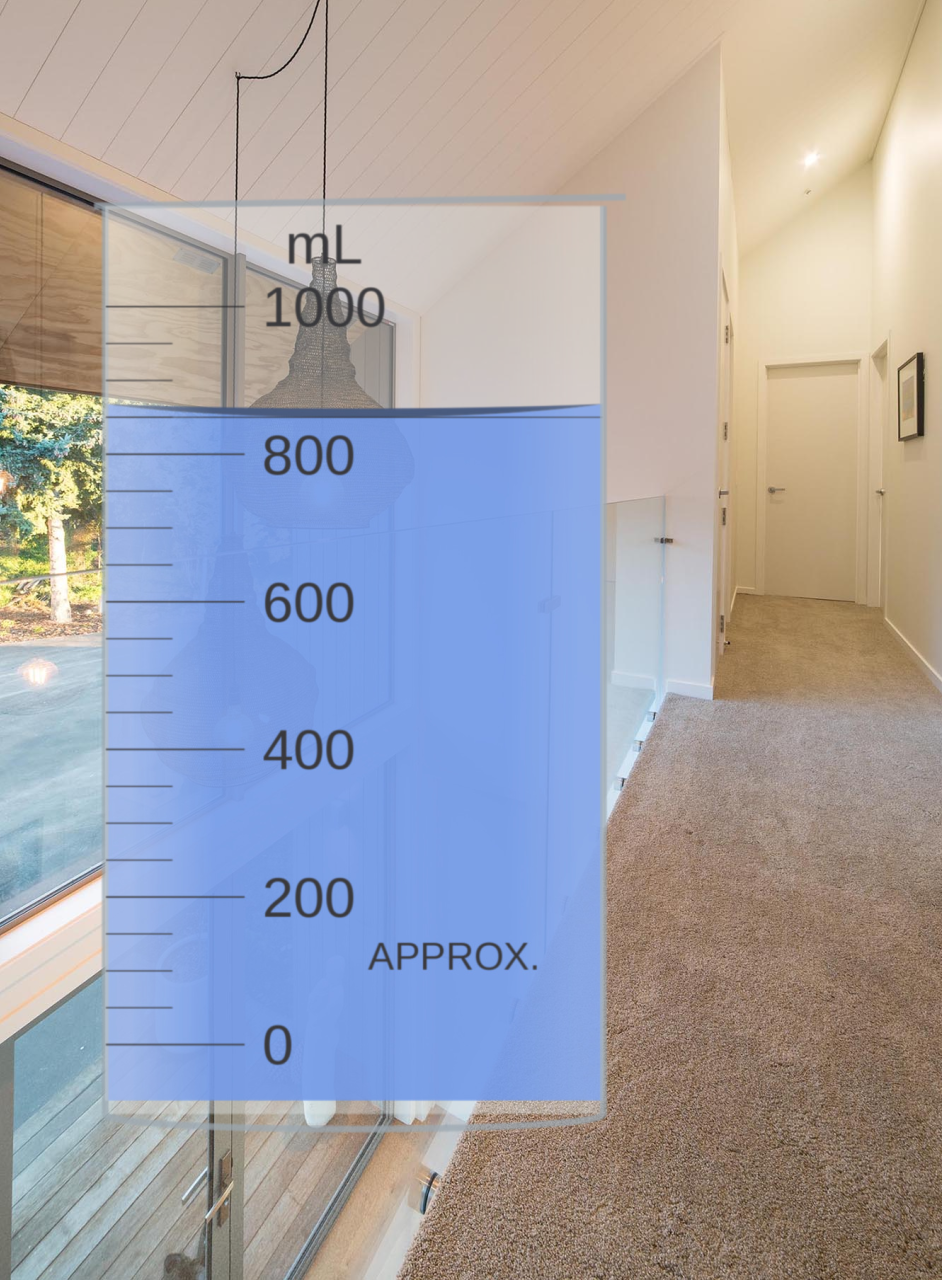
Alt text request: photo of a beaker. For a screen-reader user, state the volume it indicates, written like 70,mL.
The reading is 850,mL
